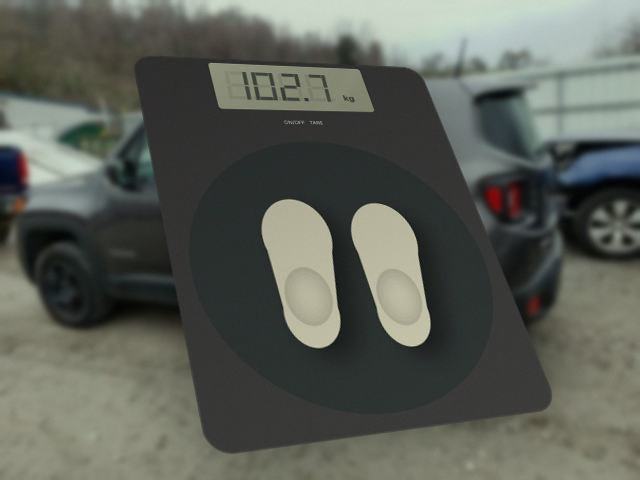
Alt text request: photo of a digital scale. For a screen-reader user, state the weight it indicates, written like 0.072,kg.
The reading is 102.7,kg
